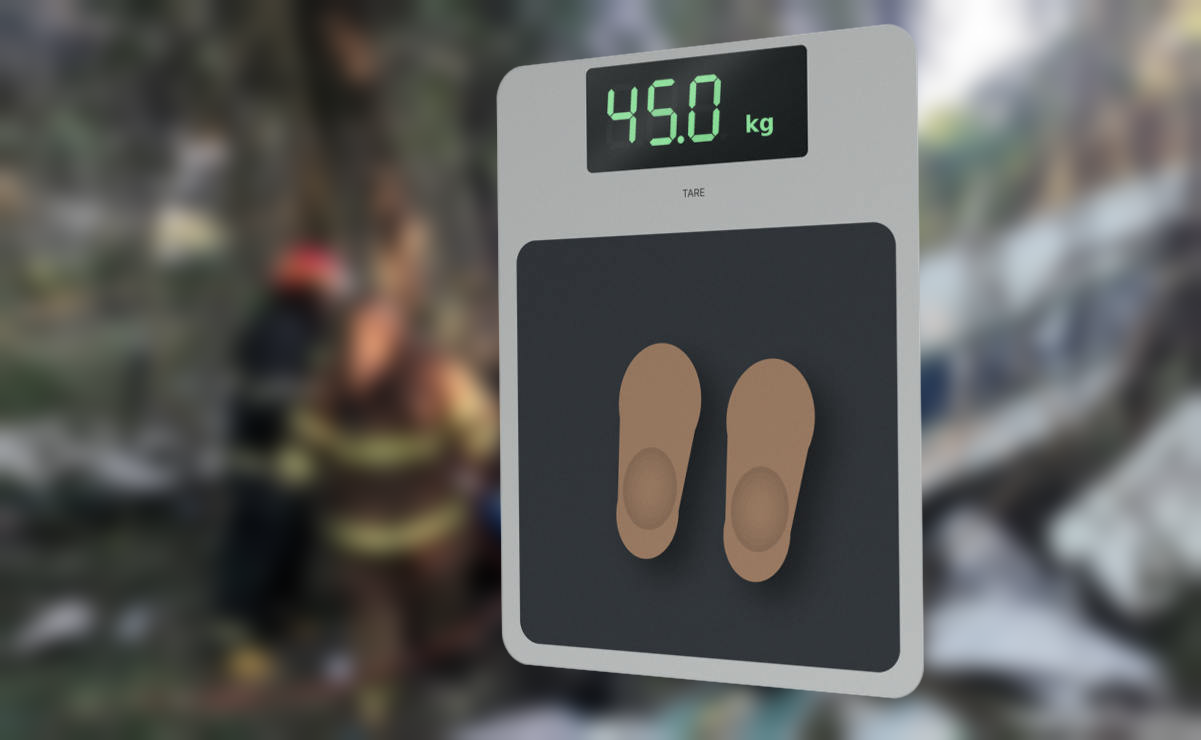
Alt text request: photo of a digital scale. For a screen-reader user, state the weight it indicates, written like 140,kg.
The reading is 45.0,kg
